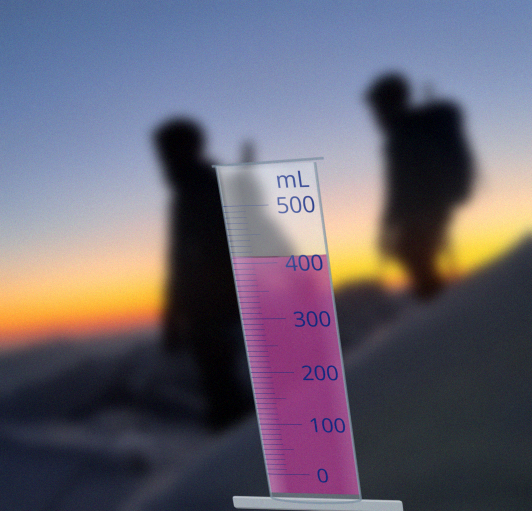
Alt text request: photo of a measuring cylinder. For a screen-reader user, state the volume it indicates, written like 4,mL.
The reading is 410,mL
